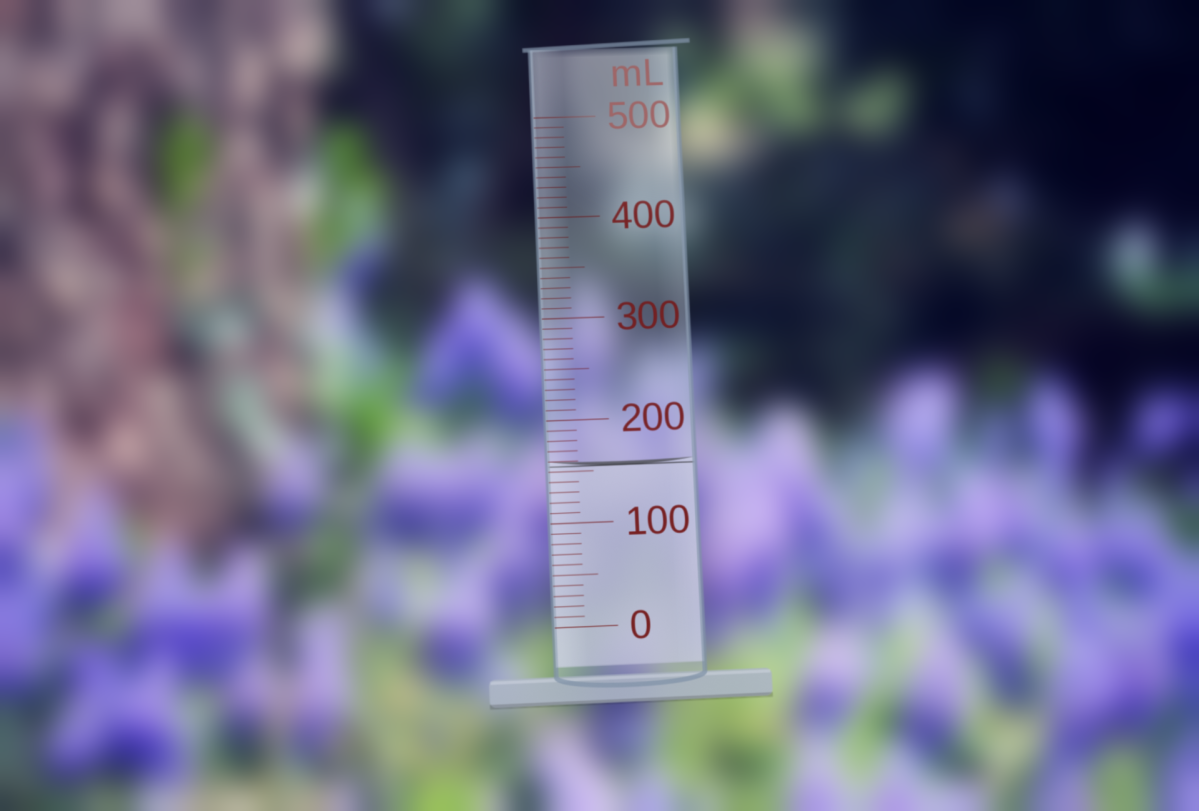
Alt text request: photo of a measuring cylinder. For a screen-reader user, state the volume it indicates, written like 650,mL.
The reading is 155,mL
